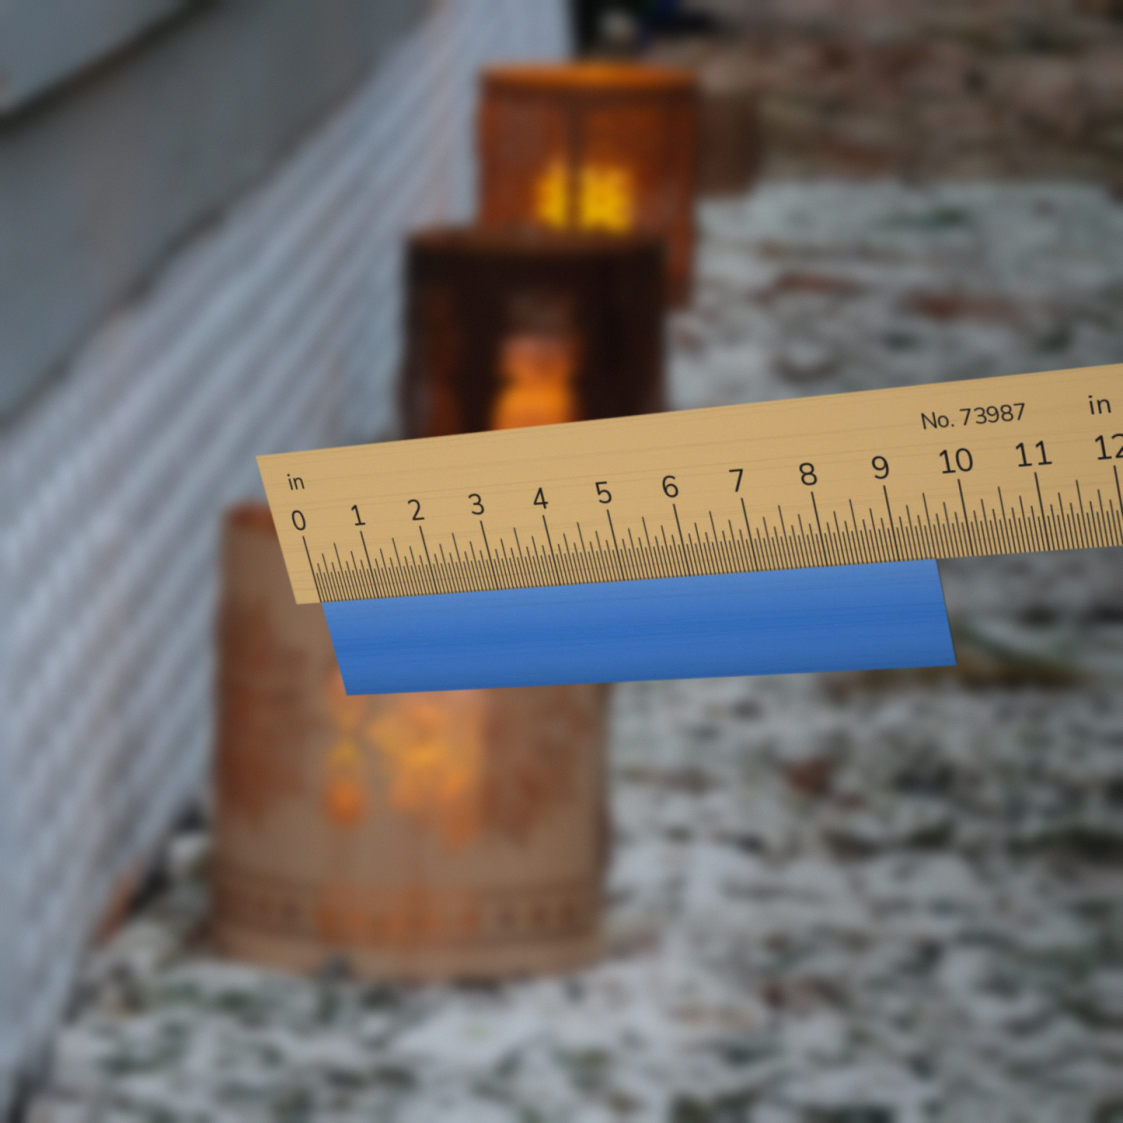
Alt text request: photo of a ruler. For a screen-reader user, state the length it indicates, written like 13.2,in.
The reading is 9.5,in
